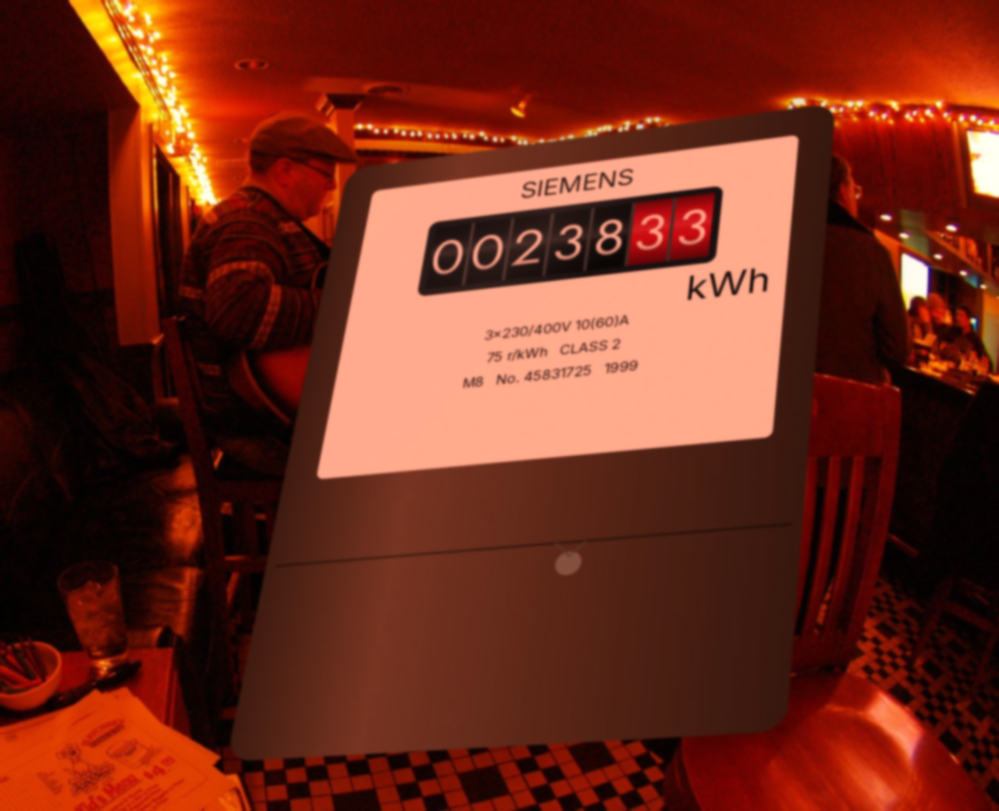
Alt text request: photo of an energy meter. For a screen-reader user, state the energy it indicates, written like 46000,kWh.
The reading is 238.33,kWh
